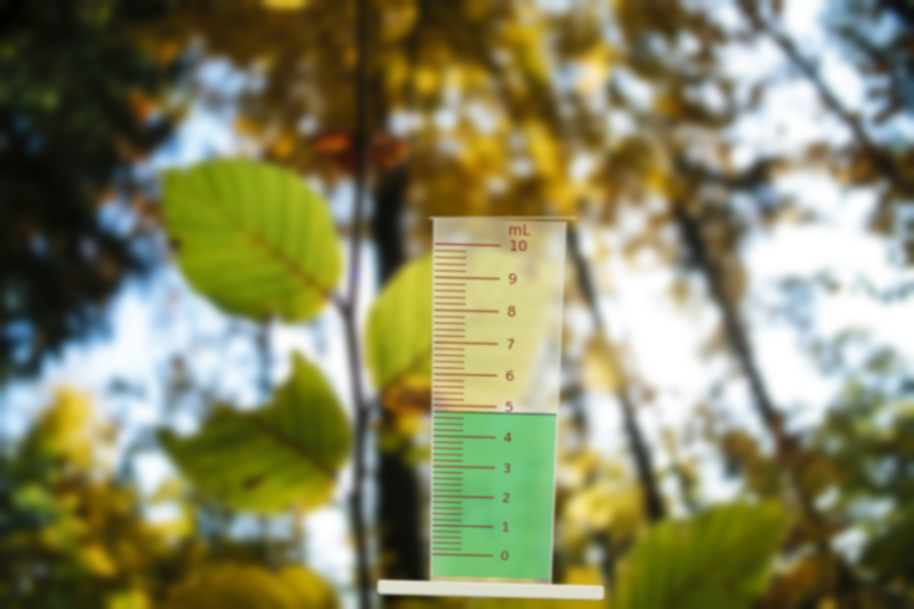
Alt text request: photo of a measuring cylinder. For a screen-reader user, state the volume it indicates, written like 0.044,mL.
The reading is 4.8,mL
